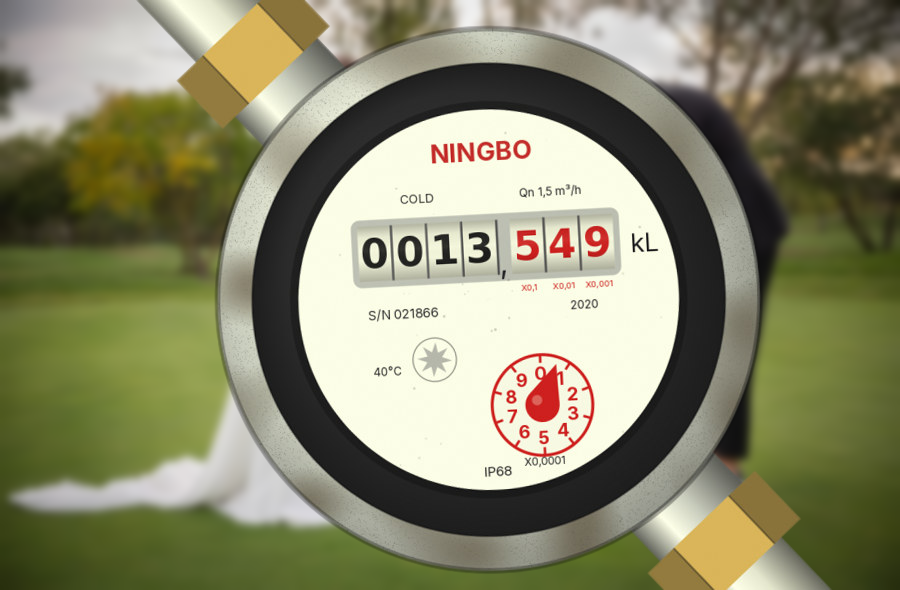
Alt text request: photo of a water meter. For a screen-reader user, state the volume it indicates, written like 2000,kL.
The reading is 13.5490,kL
